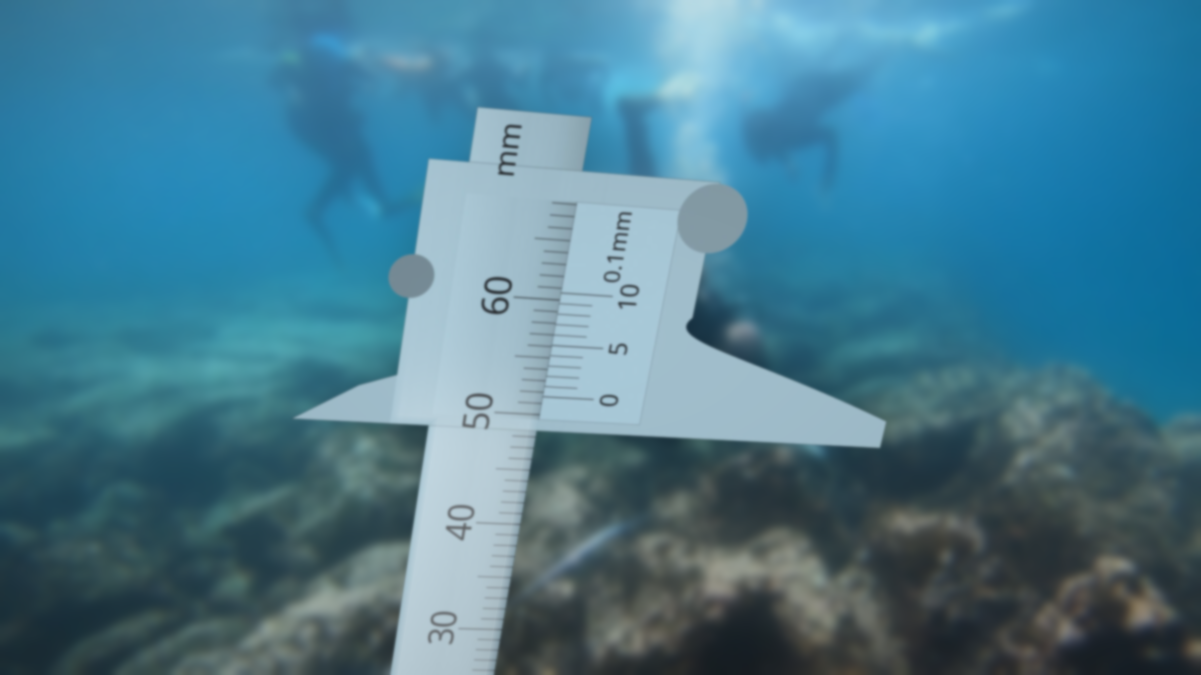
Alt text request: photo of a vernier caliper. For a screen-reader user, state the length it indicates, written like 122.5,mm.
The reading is 51.6,mm
